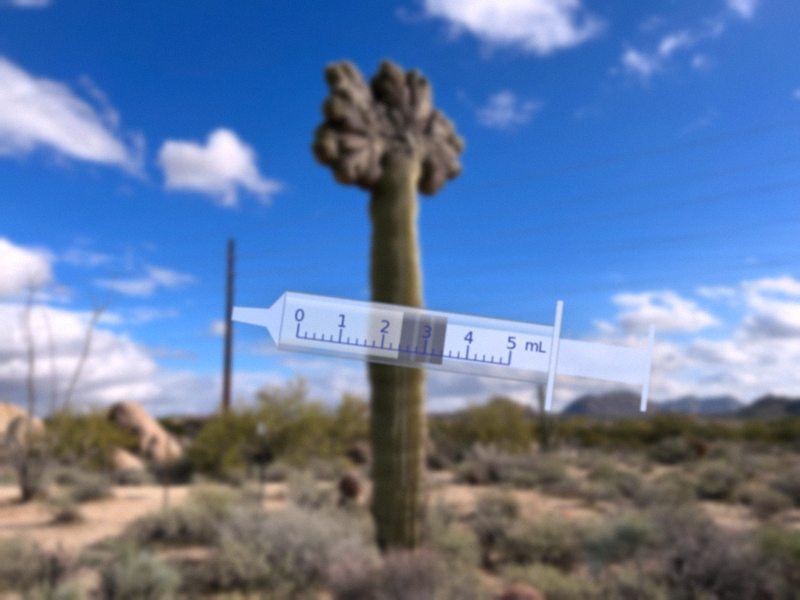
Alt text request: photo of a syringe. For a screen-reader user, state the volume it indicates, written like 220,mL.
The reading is 2.4,mL
